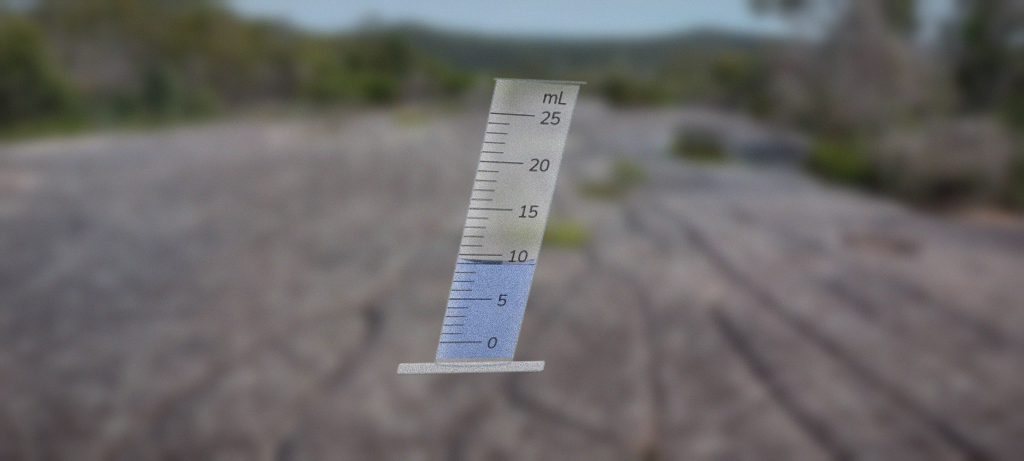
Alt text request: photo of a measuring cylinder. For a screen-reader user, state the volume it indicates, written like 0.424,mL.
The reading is 9,mL
